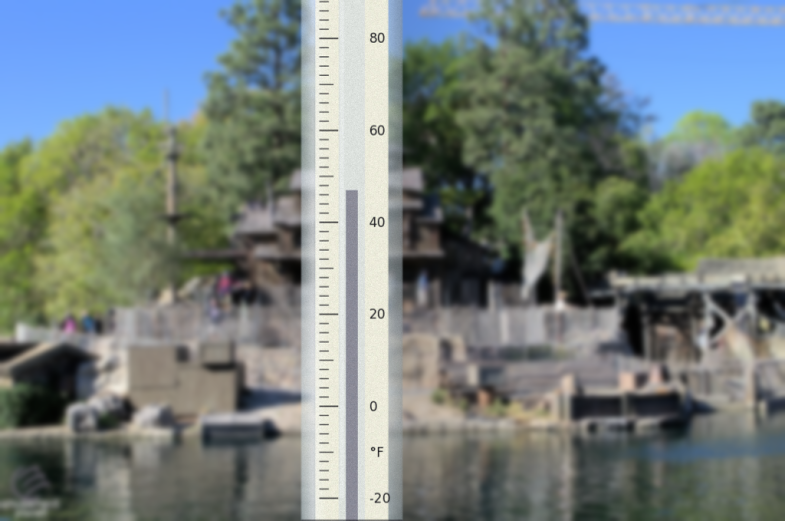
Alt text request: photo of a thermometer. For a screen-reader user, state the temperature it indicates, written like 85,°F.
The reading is 47,°F
